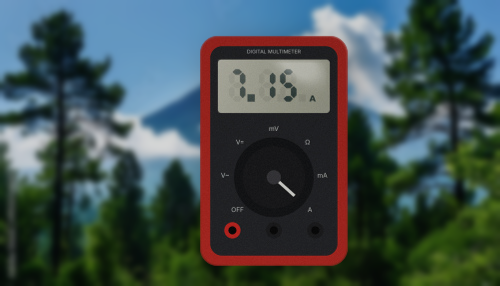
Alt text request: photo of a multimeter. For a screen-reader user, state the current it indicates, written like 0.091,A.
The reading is 7.15,A
